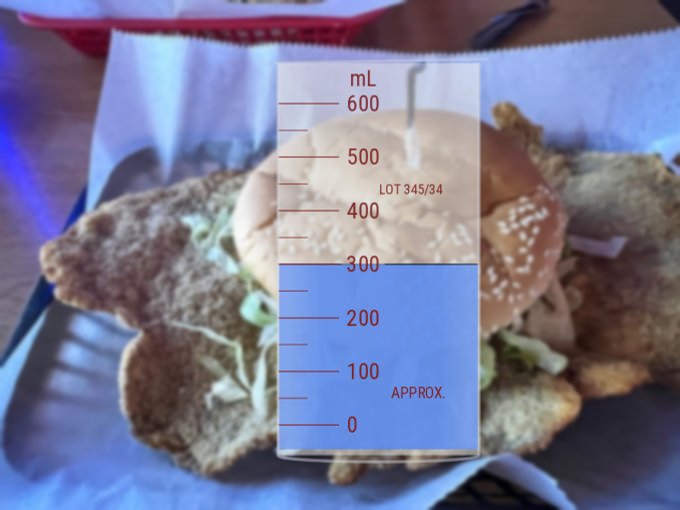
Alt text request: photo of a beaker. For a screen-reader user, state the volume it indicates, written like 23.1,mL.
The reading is 300,mL
